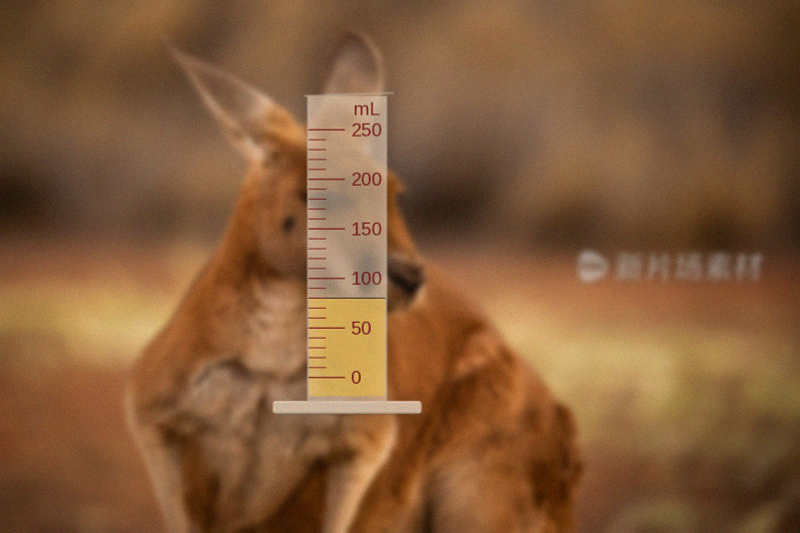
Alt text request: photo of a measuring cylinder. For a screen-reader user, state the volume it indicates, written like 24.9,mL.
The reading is 80,mL
